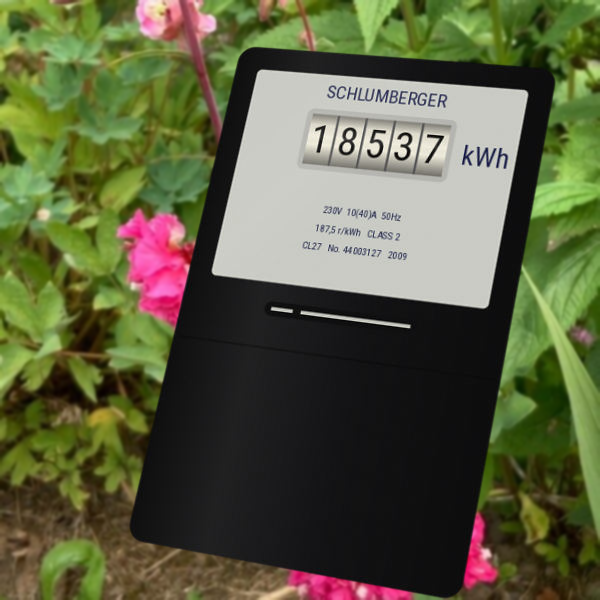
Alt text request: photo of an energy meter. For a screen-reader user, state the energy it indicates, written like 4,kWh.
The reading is 18537,kWh
